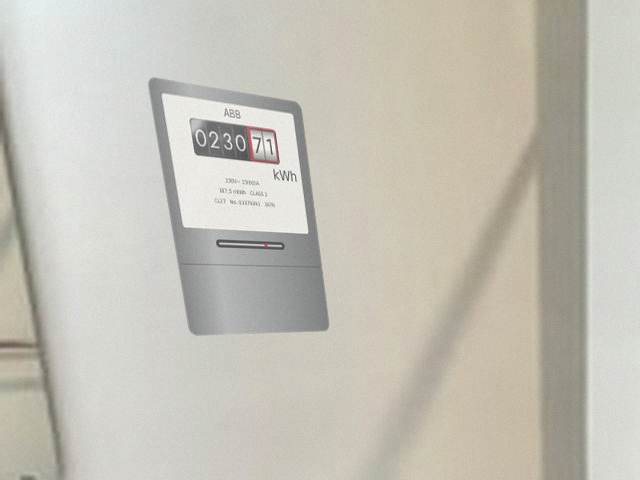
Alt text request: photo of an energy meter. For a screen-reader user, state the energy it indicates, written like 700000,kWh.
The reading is 230.71,kWh
